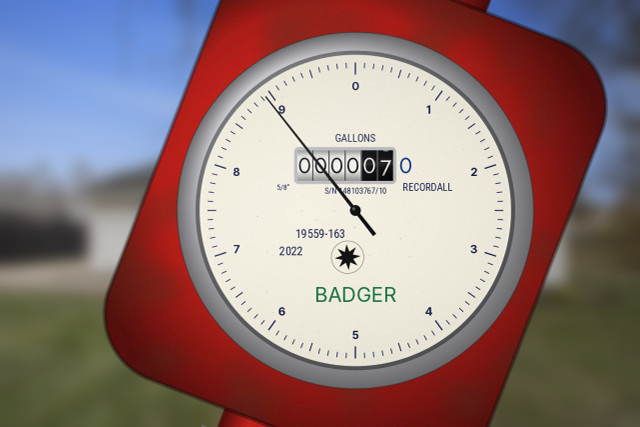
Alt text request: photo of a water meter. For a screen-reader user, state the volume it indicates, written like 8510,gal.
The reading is 68.9,gal
